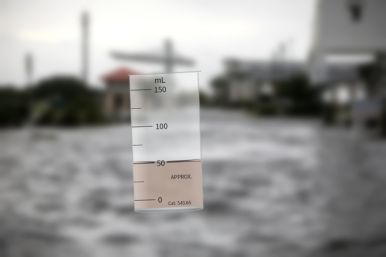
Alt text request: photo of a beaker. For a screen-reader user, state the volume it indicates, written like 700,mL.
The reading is 50,mL
